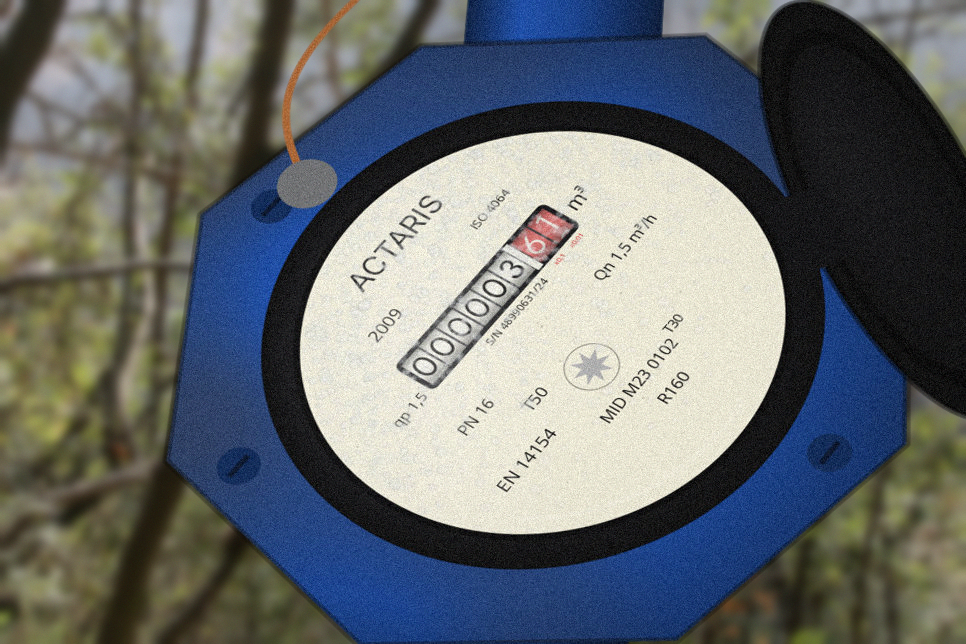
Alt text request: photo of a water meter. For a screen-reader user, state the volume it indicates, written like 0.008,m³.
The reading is 3.61,m³
